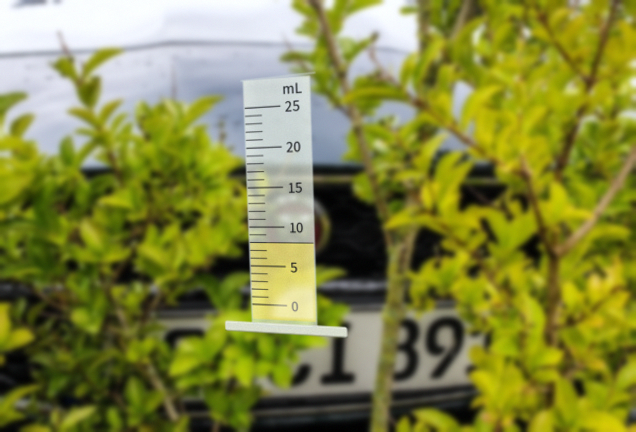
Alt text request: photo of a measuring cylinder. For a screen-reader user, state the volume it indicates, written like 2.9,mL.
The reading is 8,mL
